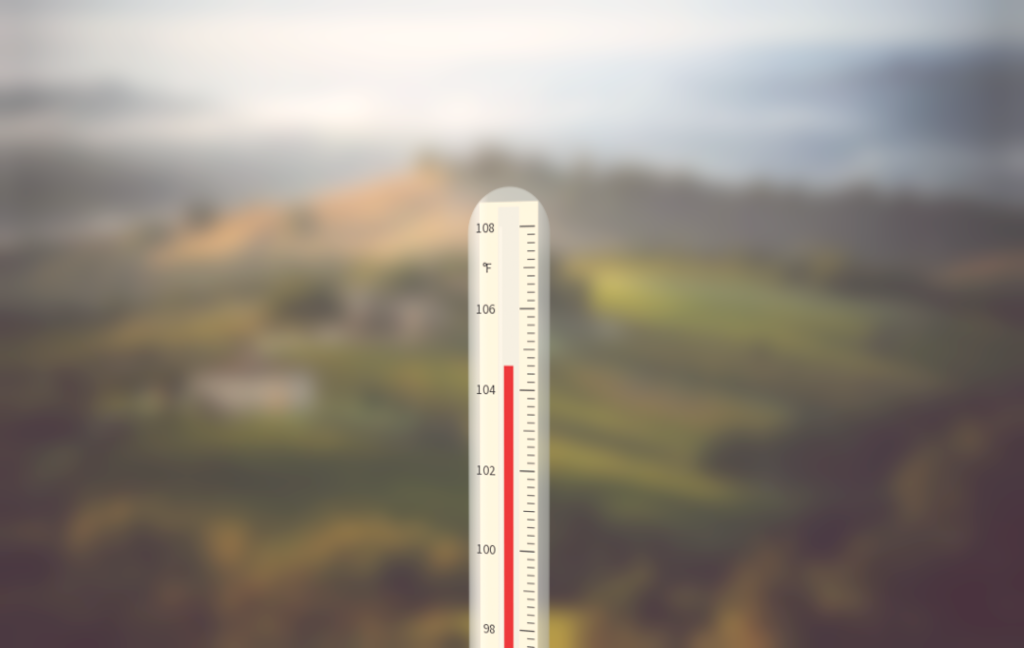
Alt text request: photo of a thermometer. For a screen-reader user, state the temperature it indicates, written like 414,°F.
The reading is 104.6,°F
